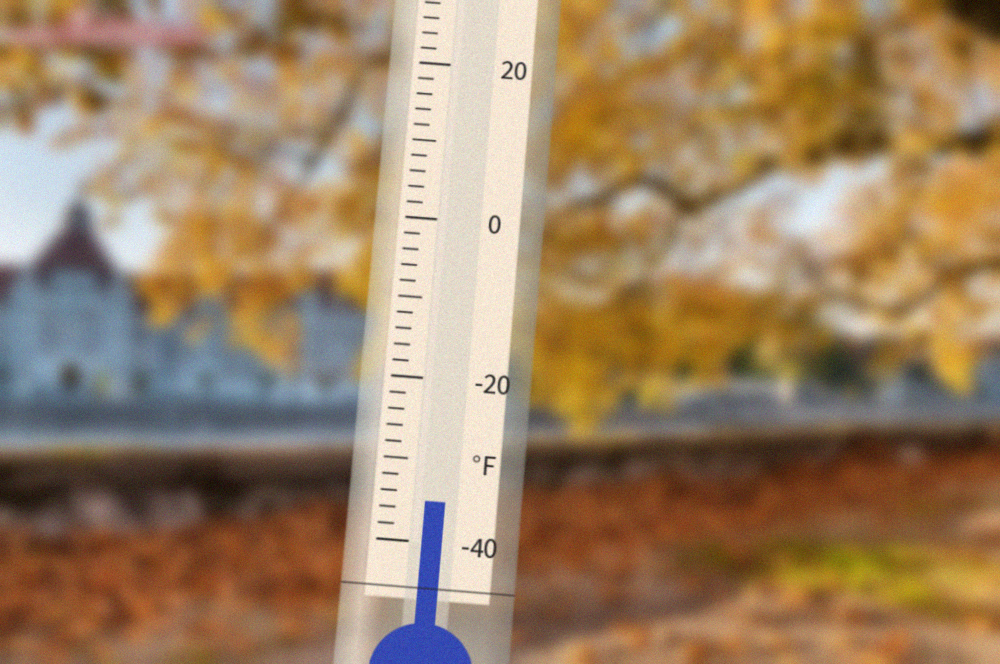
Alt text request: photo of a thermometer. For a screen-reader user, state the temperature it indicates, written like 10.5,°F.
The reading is -35,°F
